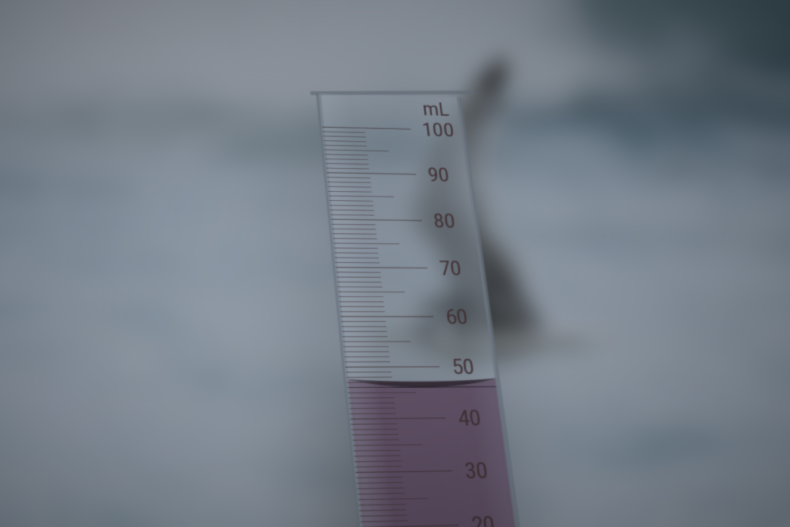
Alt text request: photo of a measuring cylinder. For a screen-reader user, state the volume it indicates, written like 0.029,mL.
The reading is 46,mL
